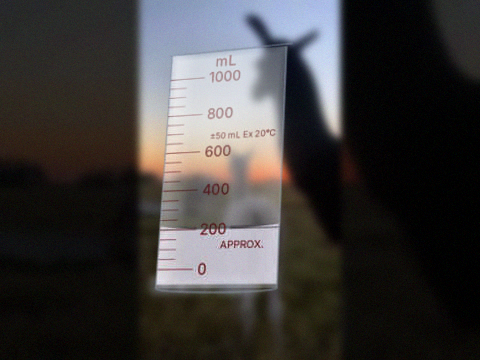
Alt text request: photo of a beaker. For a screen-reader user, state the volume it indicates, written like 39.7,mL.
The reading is 200,mL
